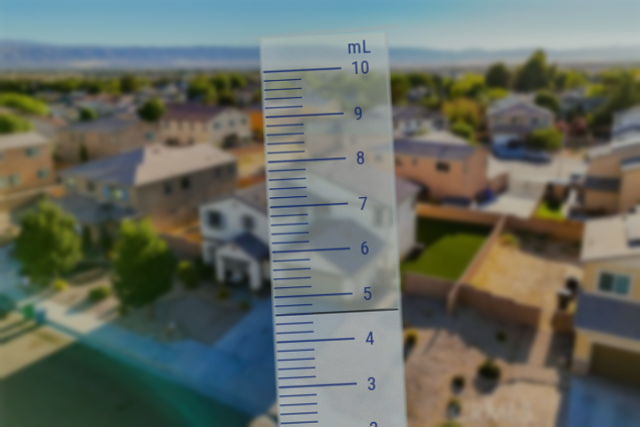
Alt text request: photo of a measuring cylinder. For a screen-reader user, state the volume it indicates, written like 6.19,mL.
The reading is 4.6,mL
